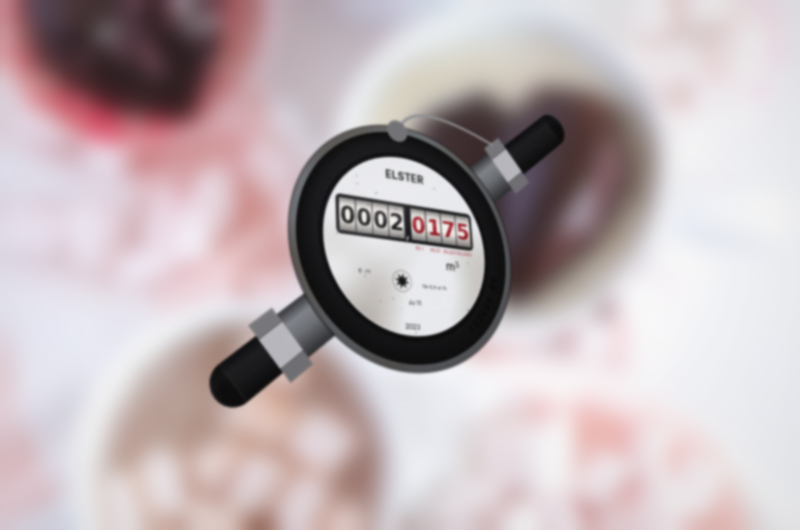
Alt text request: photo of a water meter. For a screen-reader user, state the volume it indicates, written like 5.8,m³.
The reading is 2.0175,m³
